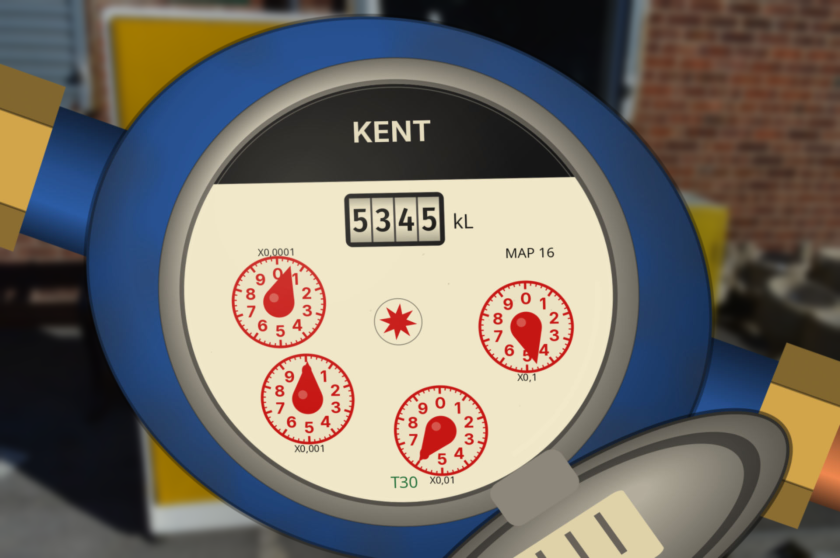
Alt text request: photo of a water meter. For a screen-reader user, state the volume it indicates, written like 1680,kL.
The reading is 5345.4600,kL
